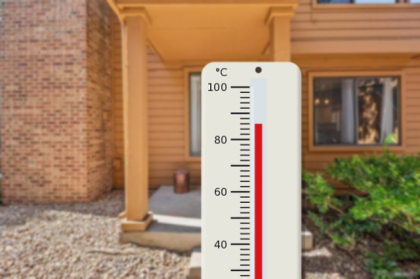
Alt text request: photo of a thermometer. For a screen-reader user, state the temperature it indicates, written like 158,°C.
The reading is 86,°C
